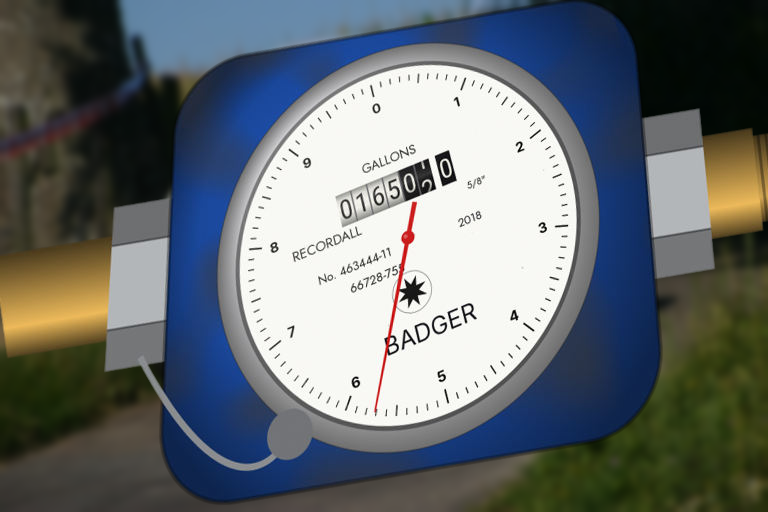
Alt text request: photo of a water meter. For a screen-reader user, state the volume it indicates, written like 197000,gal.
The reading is 165015.7,gal
